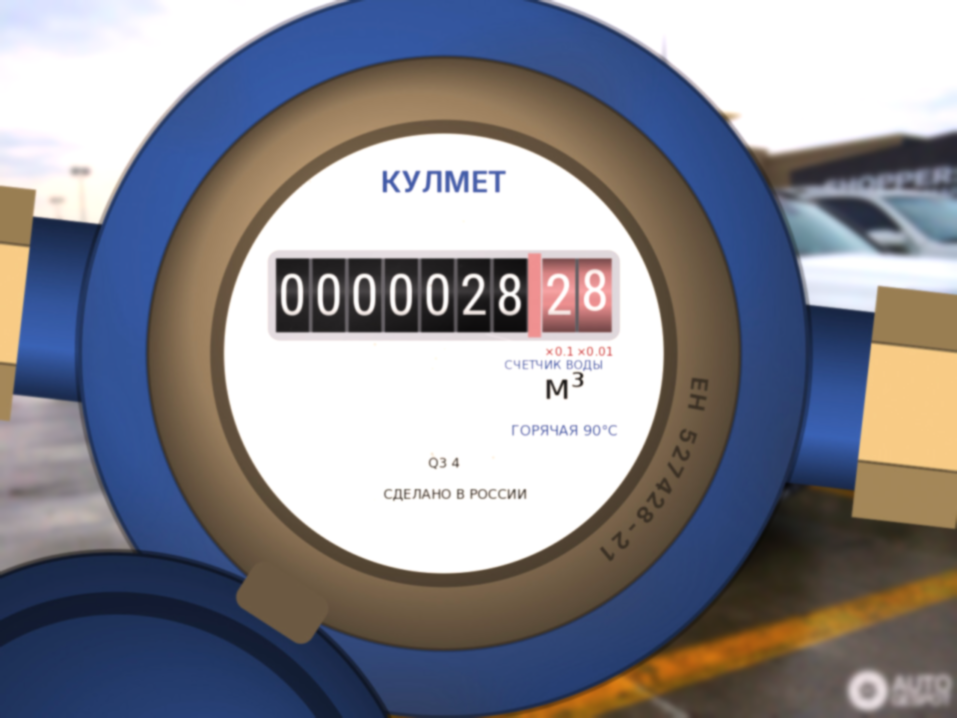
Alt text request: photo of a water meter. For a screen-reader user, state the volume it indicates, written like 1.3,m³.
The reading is 28.28,m³
